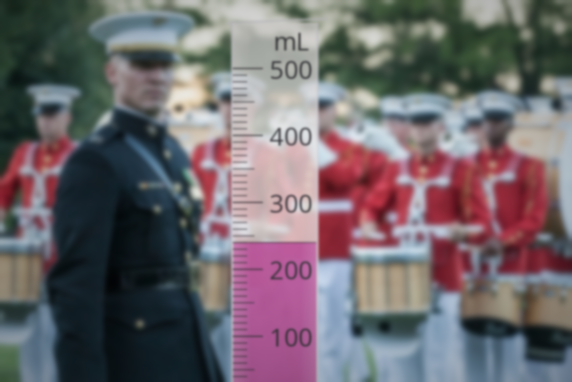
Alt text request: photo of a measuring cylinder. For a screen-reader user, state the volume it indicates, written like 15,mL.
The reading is 240,mL
